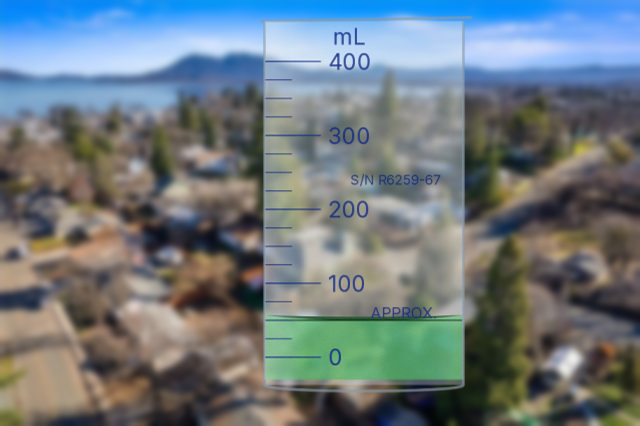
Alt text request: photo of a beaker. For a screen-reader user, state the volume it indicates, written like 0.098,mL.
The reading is 50,mL
